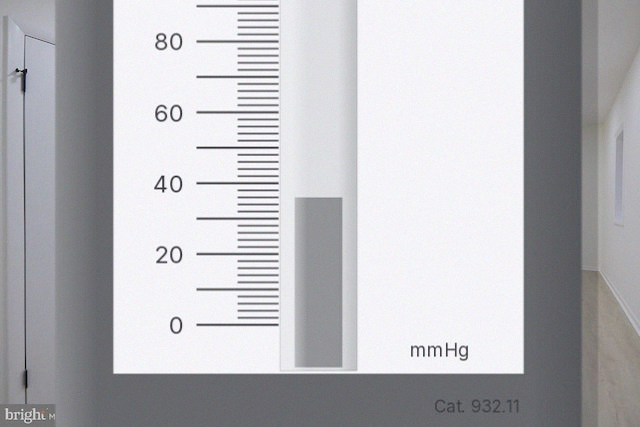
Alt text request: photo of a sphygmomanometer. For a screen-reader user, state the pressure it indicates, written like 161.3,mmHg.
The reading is 36,mmHg
